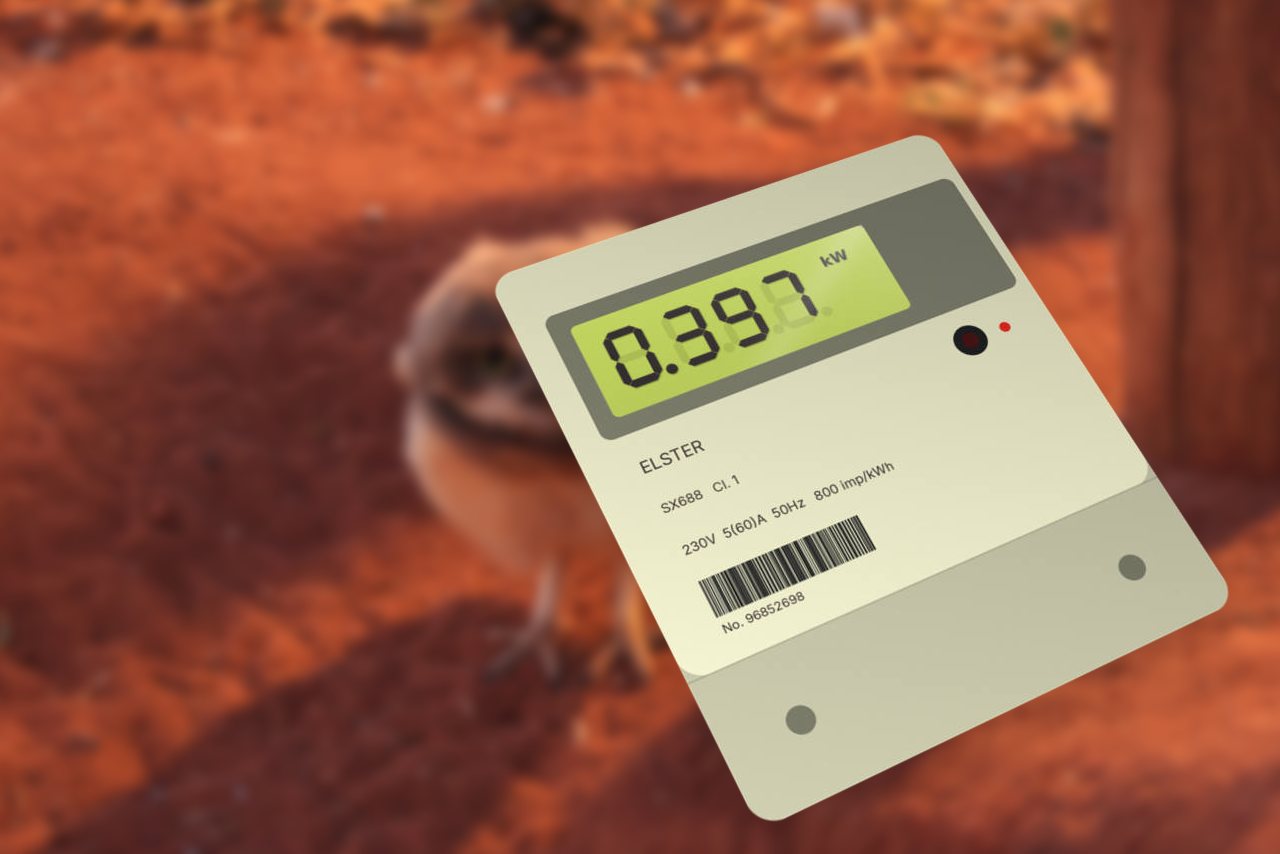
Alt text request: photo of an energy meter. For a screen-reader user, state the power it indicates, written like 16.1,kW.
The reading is 0.397,kW
